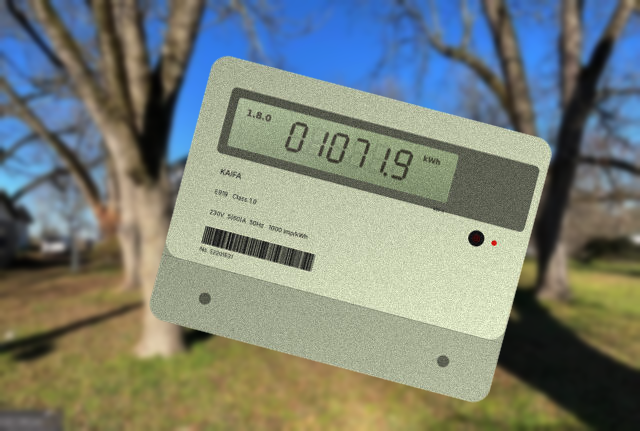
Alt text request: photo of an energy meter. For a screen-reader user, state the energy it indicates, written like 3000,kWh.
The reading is 1071.9,kWh
